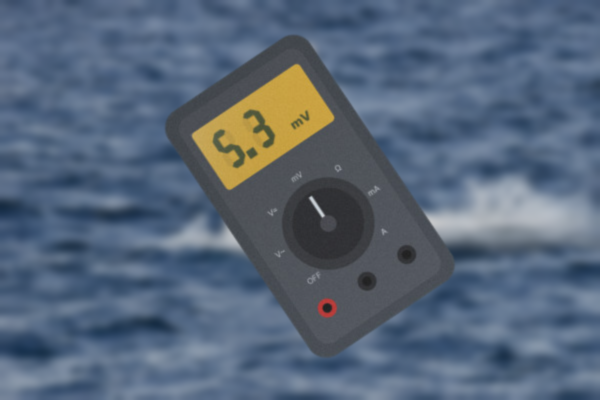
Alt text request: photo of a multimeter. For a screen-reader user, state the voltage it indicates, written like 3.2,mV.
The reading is 5.3,mV
